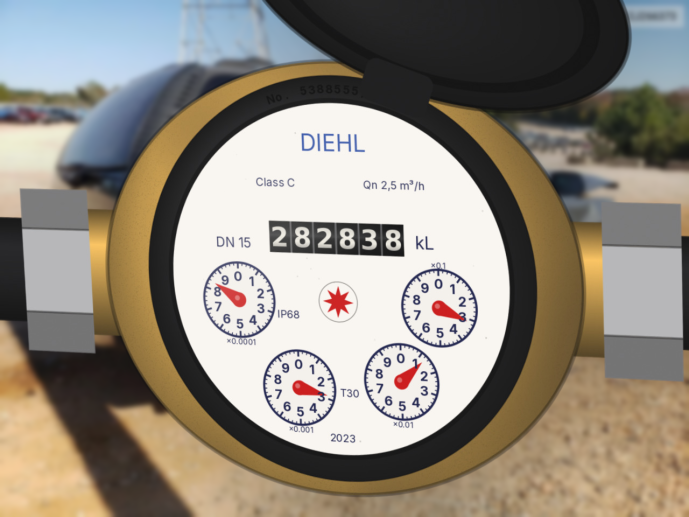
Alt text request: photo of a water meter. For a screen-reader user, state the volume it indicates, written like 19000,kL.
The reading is 282838.3128,kL
